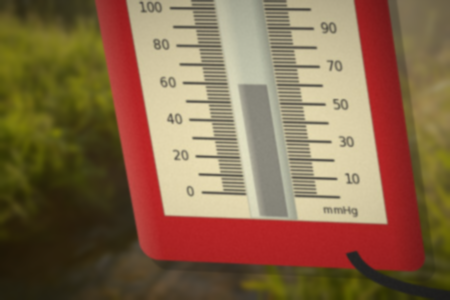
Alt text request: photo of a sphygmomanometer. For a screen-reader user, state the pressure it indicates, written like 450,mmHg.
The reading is 60,mmHg
